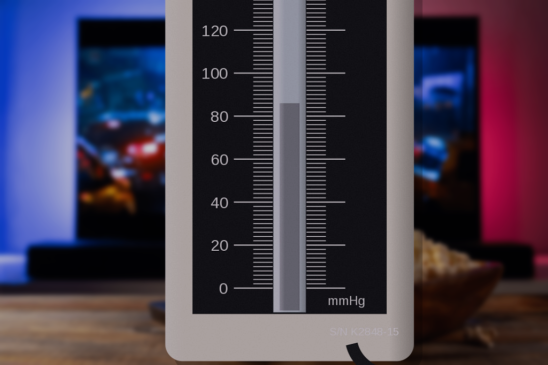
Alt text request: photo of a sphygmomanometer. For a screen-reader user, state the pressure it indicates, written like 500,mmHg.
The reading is 86,mmHg
